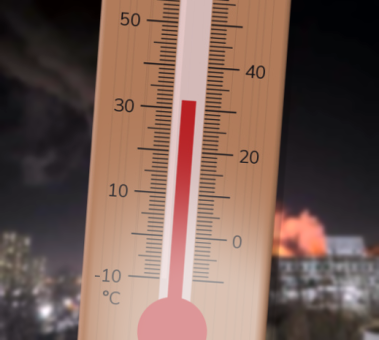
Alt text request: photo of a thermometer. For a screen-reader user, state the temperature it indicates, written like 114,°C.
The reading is 32,°C
